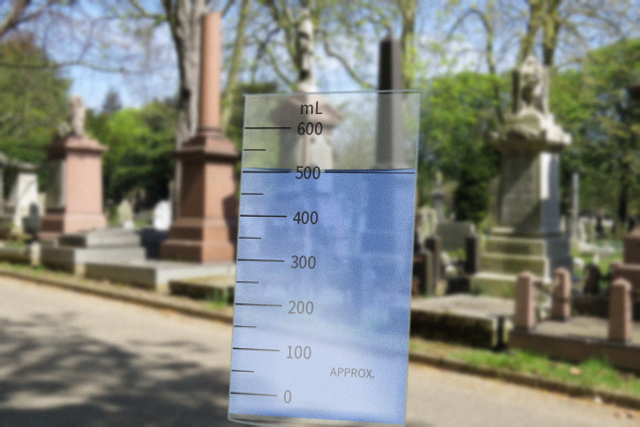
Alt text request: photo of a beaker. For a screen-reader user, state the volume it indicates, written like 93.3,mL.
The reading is 500,mL
